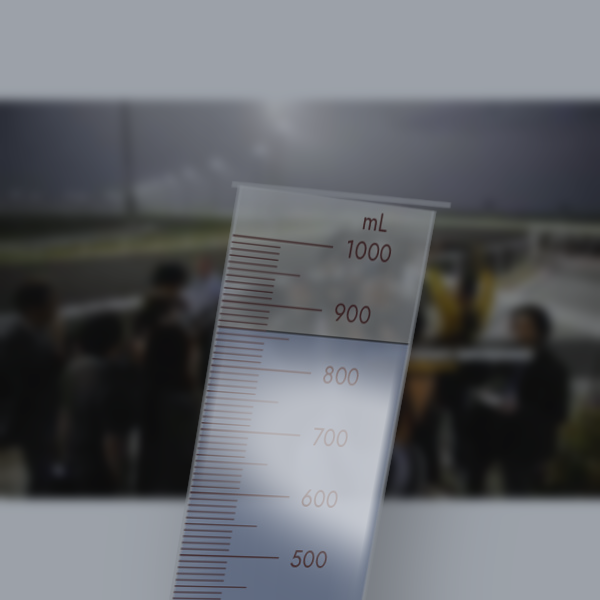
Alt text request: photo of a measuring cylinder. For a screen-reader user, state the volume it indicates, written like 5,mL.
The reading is 860,mL
